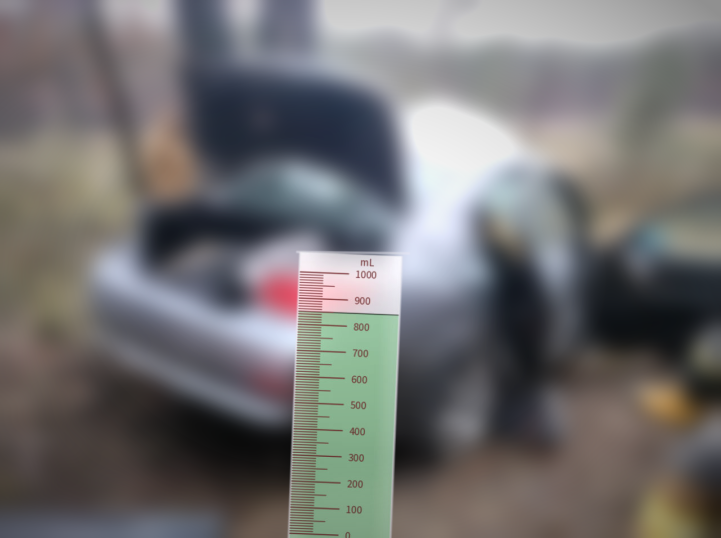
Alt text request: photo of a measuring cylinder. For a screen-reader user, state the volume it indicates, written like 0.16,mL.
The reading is 850,mL
